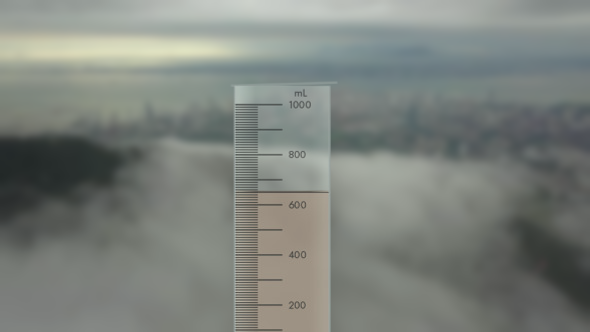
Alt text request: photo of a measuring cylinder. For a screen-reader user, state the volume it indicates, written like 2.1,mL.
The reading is 650,mL
